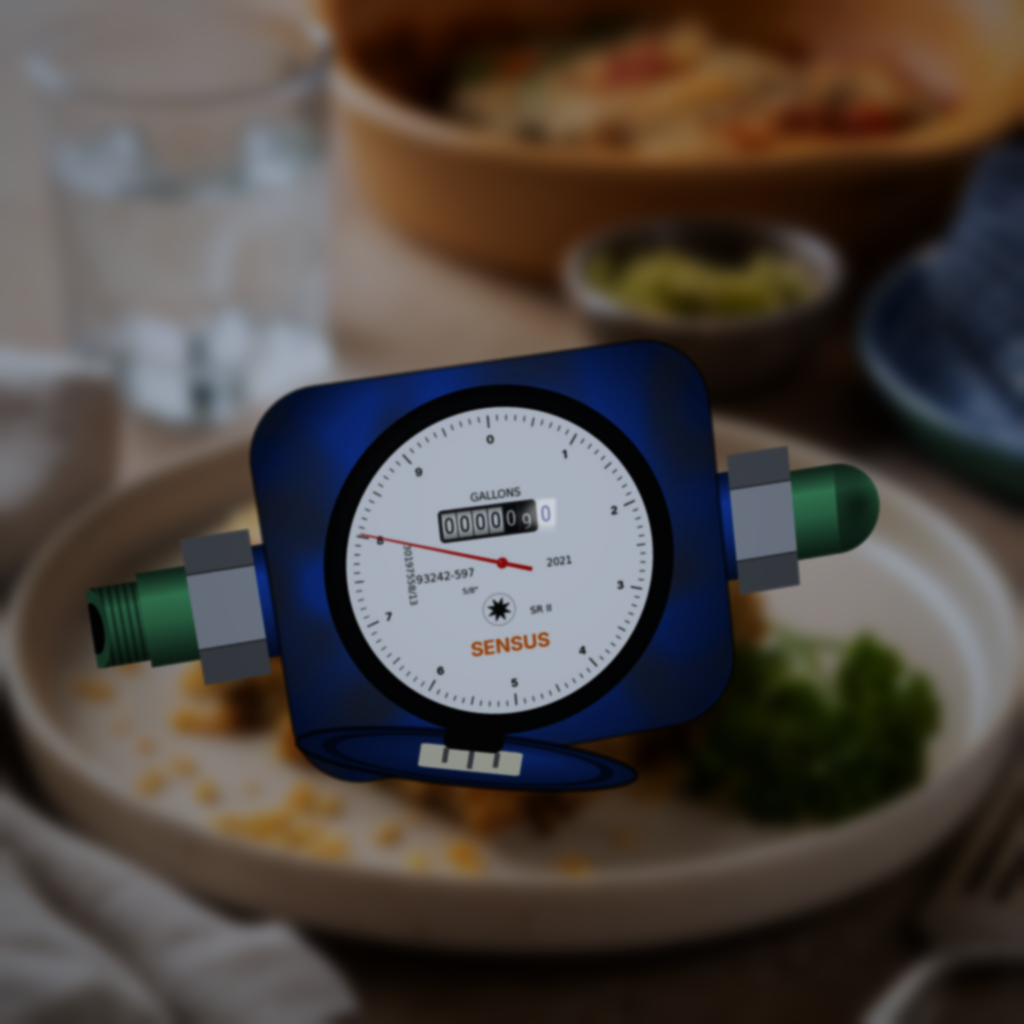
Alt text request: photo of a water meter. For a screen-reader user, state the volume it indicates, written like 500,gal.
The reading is 88.0,gal
